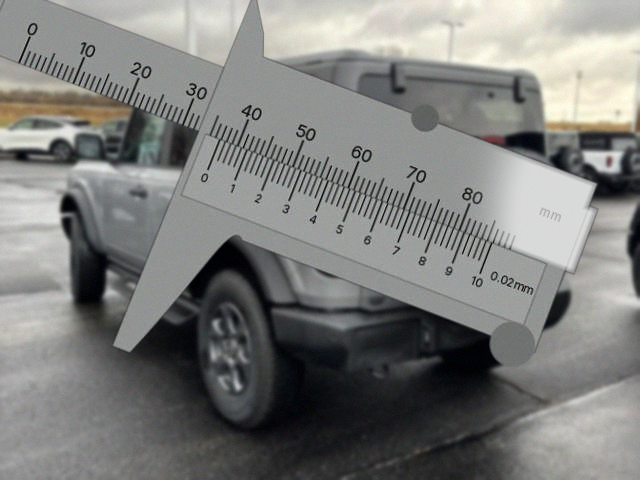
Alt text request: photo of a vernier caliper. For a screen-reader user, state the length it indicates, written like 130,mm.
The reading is 36.8,mm
